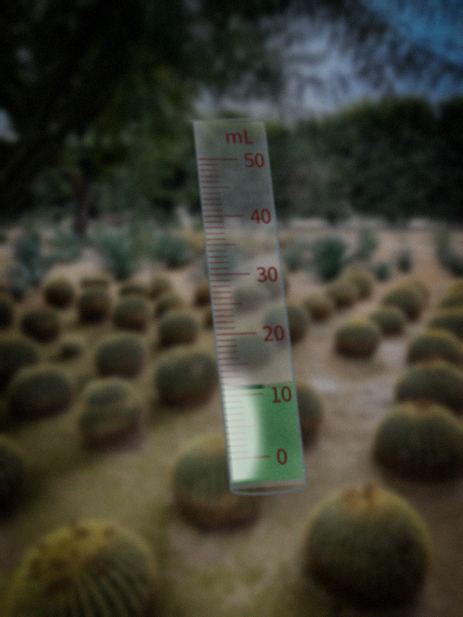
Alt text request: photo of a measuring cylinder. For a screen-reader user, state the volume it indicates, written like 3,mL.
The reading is 11,mL
